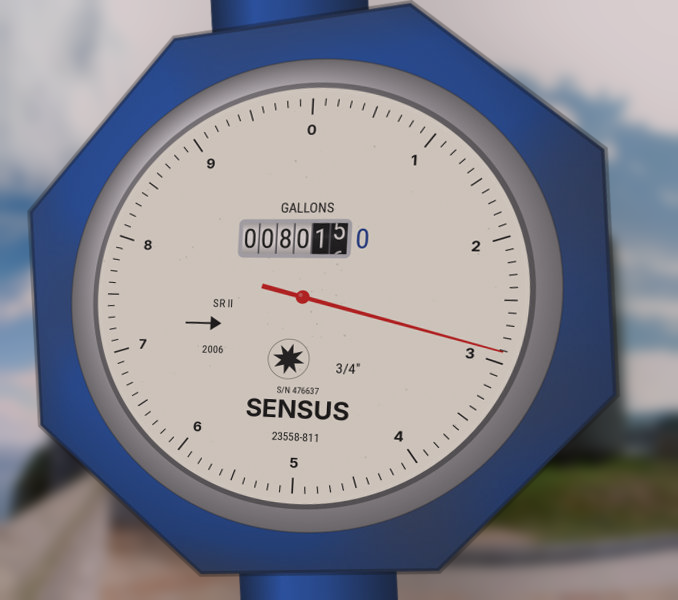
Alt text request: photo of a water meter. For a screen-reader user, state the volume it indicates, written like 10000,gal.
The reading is 80152.9,gal
